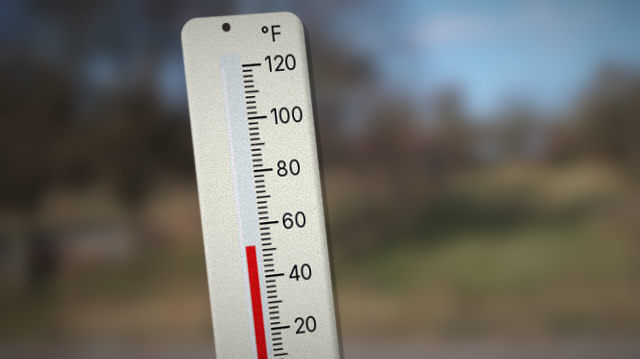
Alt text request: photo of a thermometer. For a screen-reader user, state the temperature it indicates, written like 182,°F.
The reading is 52,°F
